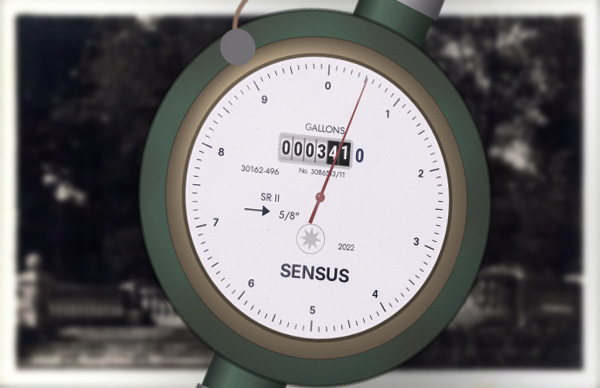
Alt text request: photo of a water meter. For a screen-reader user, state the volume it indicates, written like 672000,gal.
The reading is 3410.5,gal
